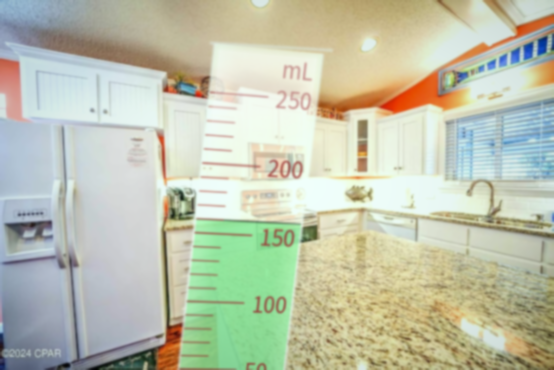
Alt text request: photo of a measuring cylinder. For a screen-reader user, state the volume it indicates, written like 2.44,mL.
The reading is 160,mL
